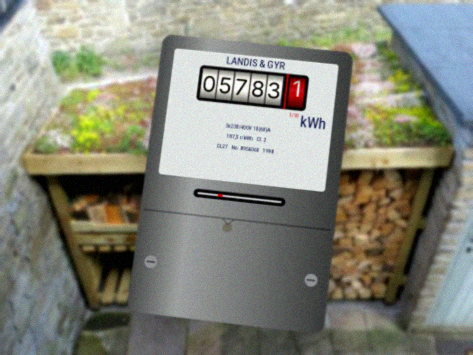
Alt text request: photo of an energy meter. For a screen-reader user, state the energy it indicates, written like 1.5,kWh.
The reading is 5783.1,kWh
